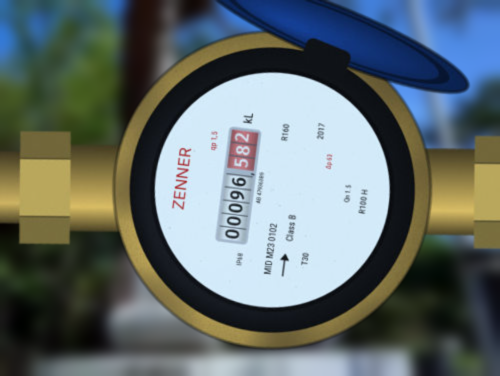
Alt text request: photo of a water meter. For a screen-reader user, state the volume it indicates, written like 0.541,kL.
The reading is 96.582,kL
